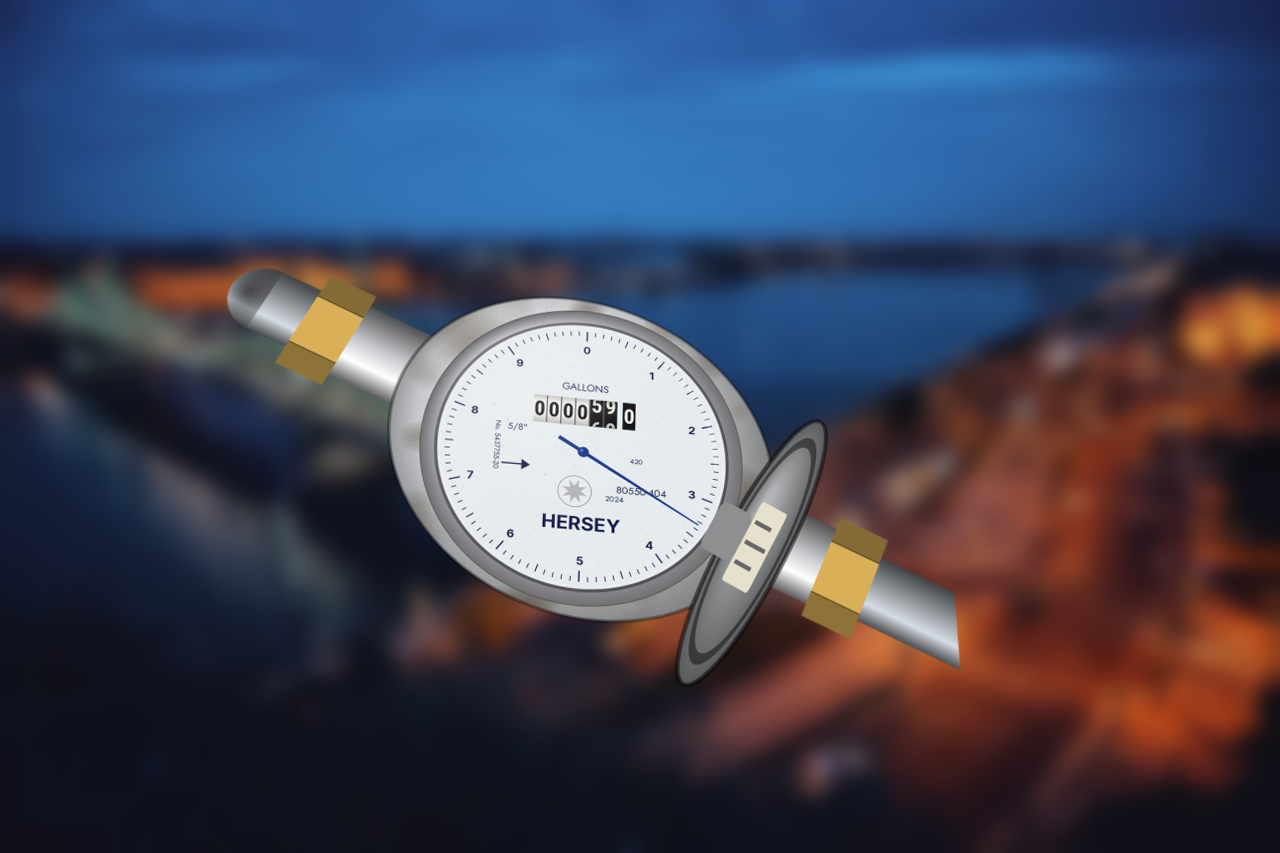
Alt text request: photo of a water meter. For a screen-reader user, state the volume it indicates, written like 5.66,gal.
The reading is 593.3,gal
